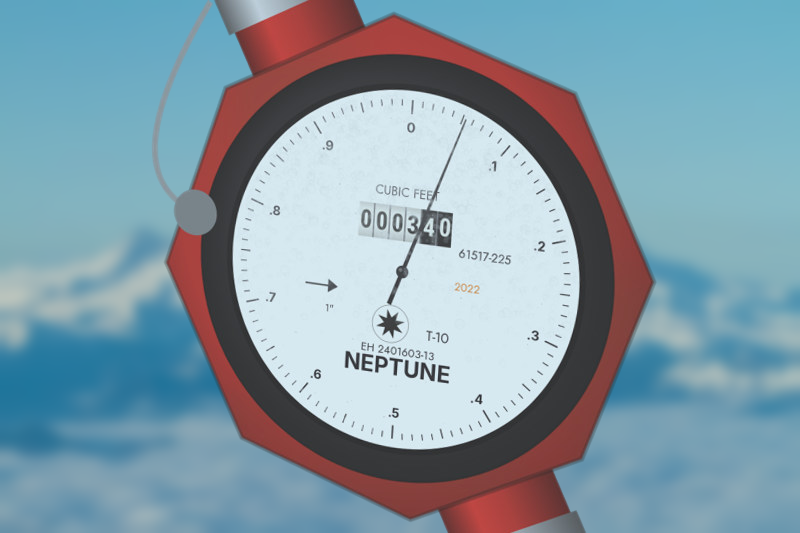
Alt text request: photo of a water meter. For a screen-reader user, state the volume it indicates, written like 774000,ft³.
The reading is 340.05,ft³
